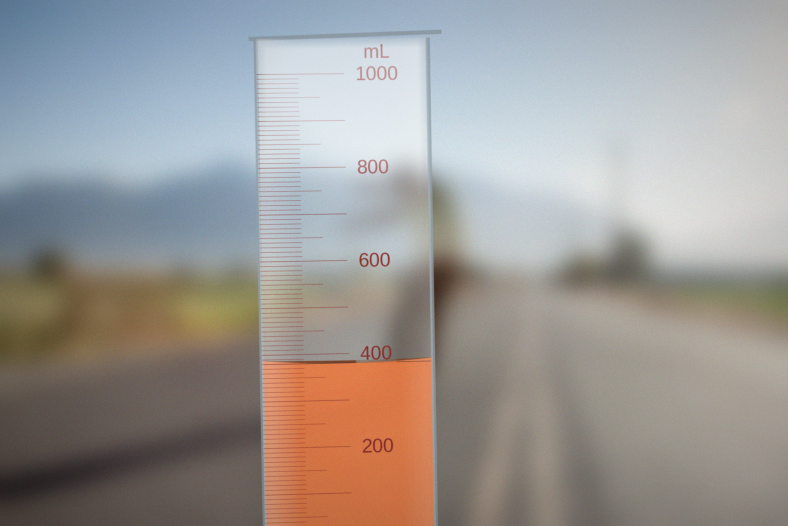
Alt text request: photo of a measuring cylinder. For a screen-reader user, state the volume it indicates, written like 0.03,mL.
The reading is 380,mL
